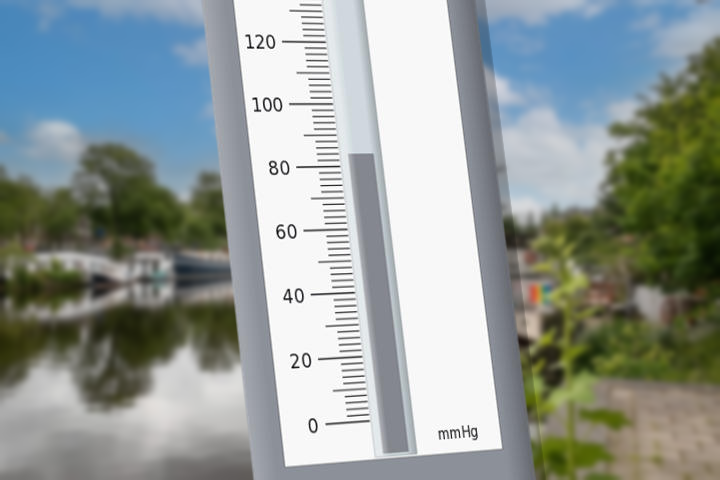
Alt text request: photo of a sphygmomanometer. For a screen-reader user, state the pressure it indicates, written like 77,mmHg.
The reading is 84,mmHg
